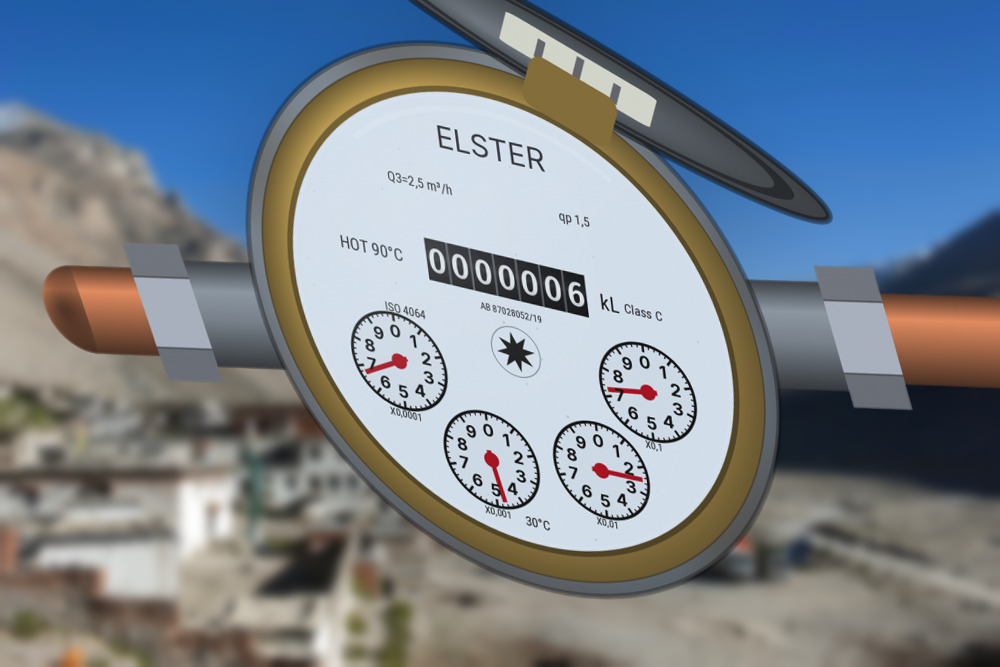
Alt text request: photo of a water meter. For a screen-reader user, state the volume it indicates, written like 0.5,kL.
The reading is 6.7246,kL
